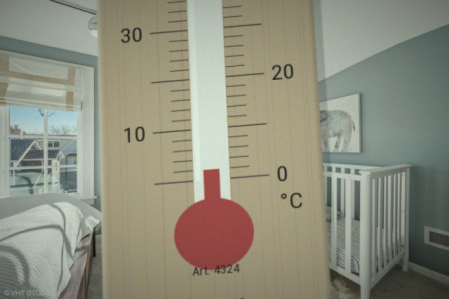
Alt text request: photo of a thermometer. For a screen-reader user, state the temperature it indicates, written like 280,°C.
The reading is 2,°C
